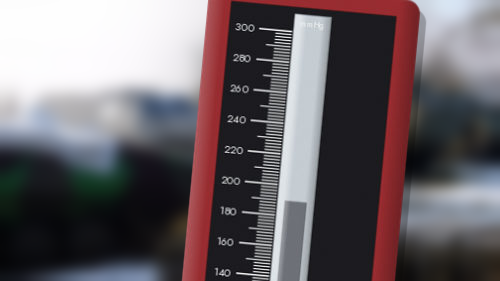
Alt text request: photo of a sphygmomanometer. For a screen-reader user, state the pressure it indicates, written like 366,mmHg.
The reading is 190,mmHg
